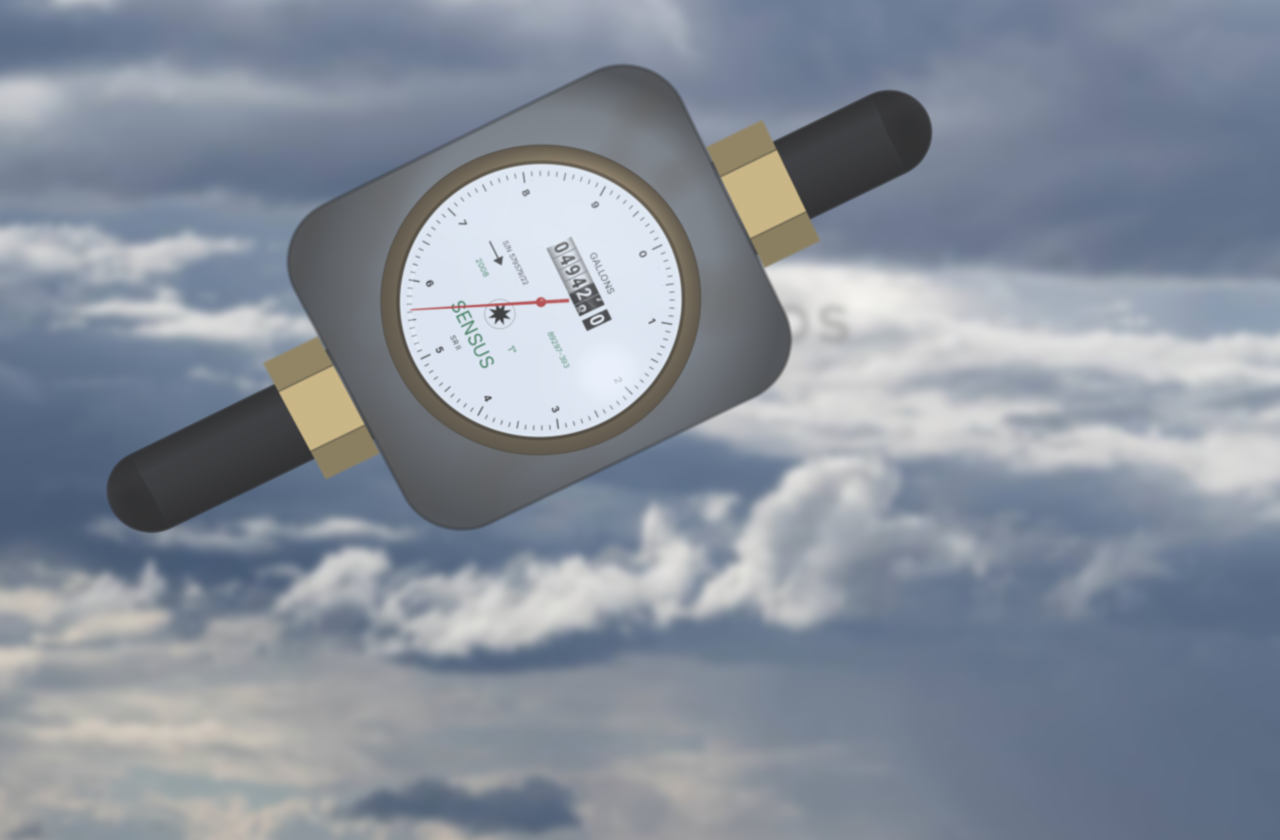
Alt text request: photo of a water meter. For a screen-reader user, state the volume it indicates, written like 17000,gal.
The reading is 494275.6,gal
